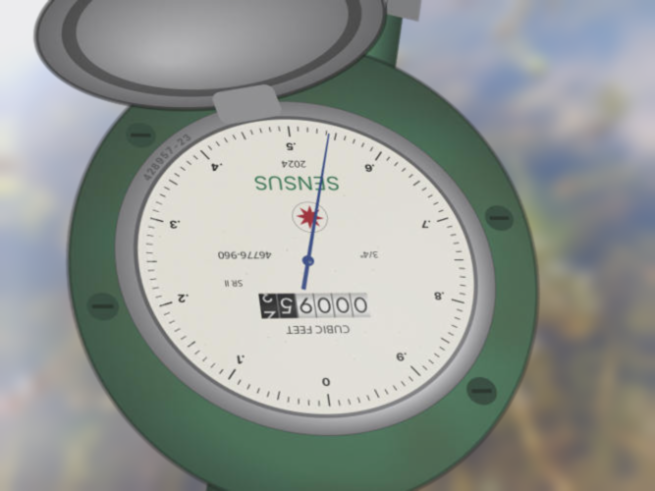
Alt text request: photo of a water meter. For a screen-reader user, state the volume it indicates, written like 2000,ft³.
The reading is 952.54,ft³
